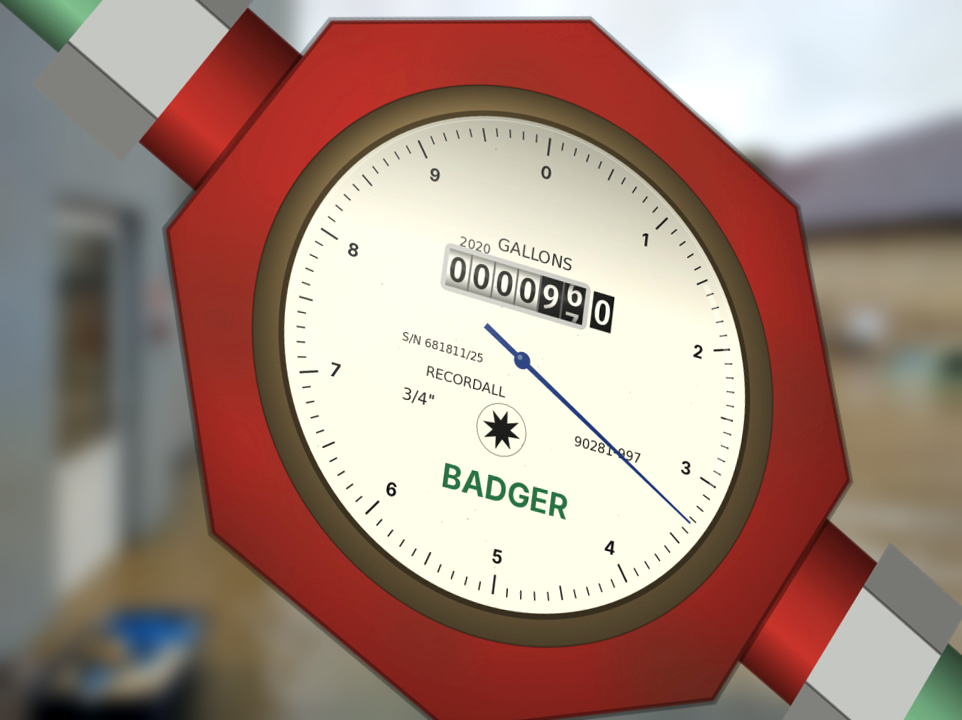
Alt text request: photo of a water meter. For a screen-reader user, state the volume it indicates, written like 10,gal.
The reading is 963.3,gal
